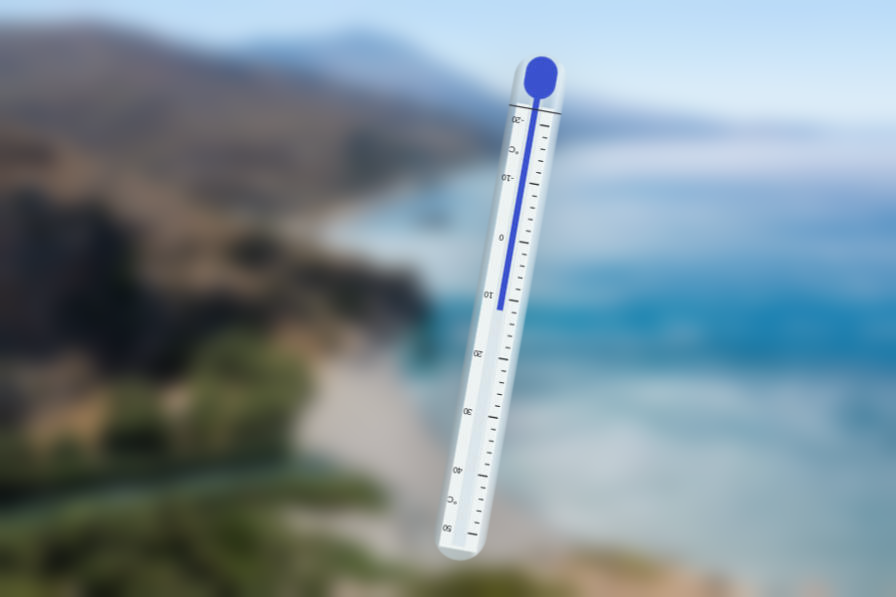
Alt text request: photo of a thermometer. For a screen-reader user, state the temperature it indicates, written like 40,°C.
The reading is 12,°C
